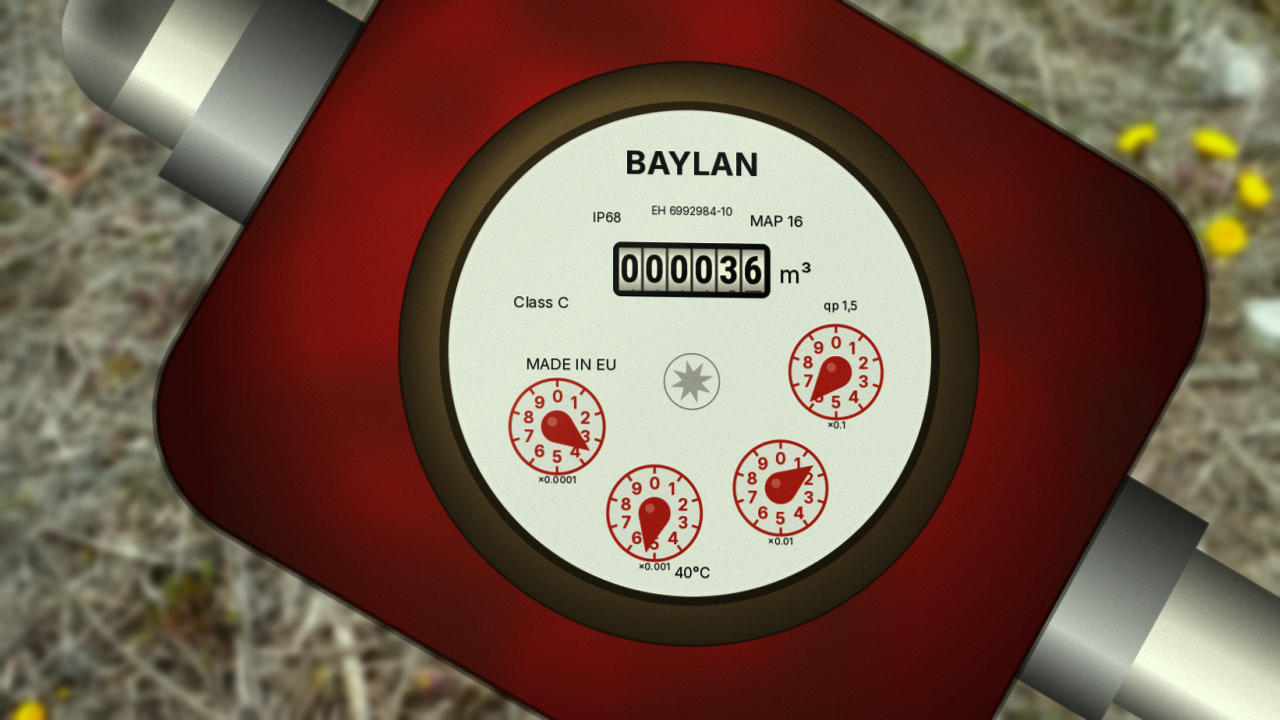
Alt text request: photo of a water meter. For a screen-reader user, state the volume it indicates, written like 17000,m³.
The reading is 36.6153,m³
